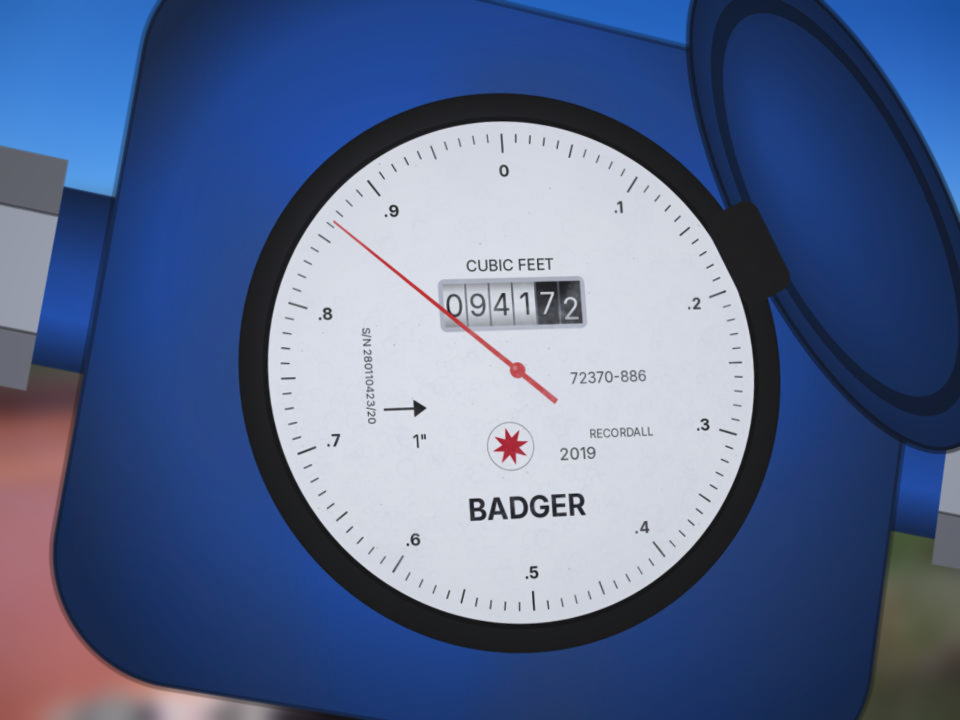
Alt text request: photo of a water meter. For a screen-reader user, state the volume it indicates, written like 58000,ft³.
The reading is 94171.86,ft³
